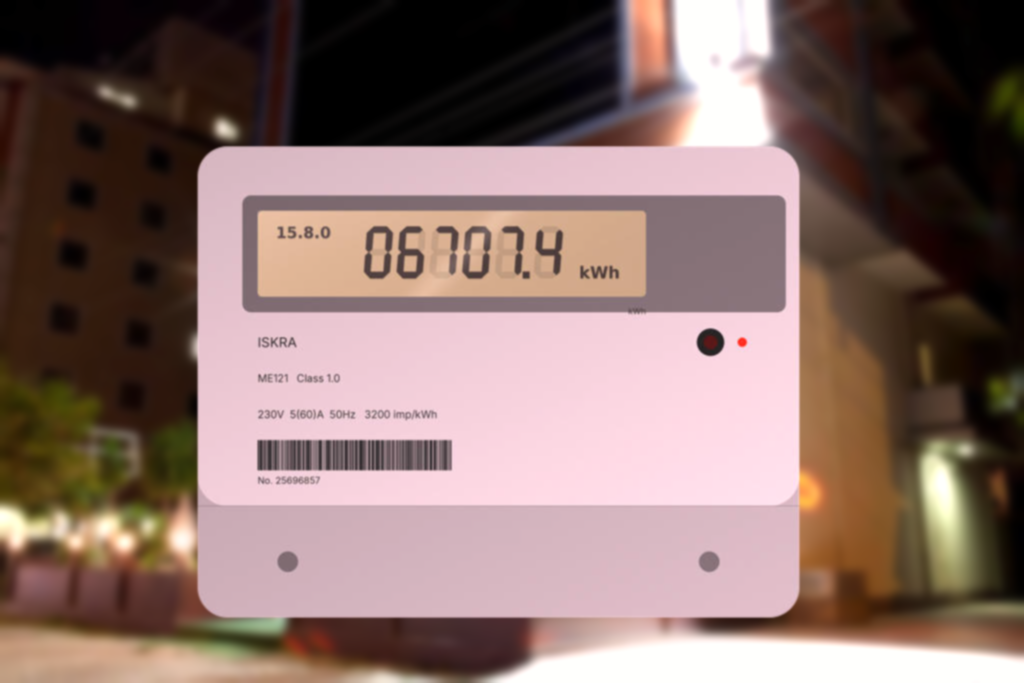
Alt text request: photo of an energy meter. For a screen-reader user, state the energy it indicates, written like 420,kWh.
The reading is 6707.4,kWh
